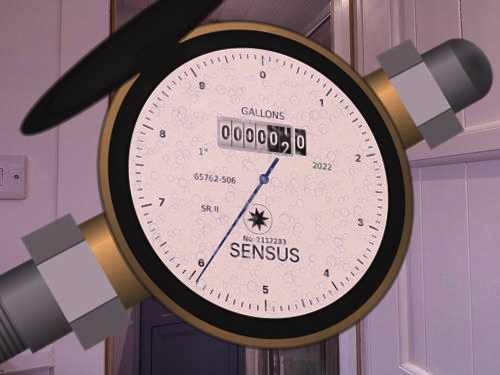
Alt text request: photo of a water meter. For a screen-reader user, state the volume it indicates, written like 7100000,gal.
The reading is 15.9,gal
